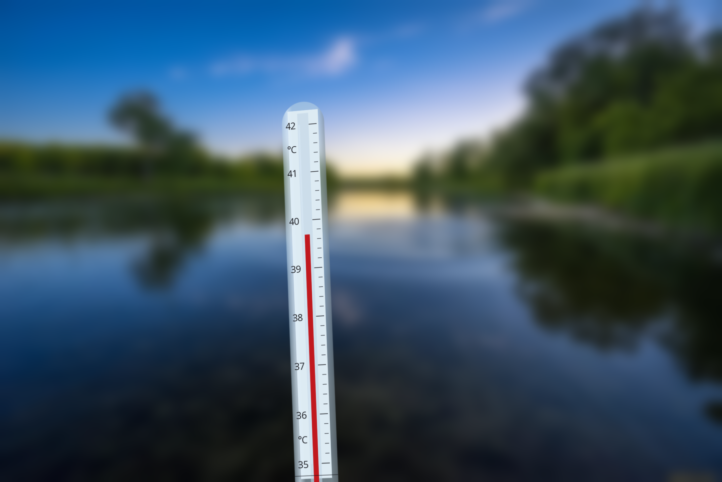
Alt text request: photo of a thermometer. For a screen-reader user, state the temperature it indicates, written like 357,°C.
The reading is 39.7,°C
